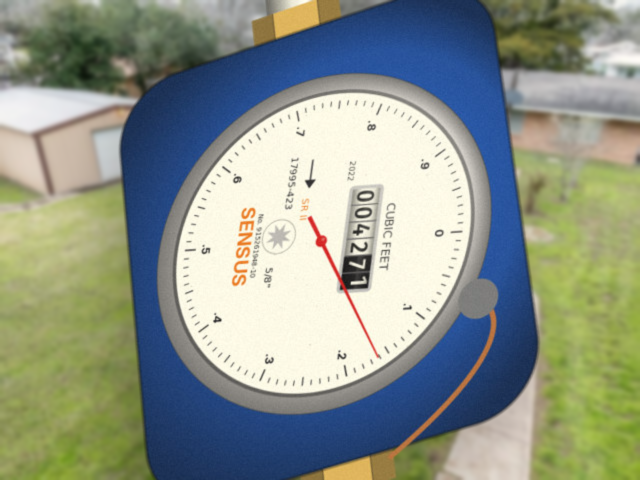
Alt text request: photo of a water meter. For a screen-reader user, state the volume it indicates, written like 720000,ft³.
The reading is 4271.16,ft³
